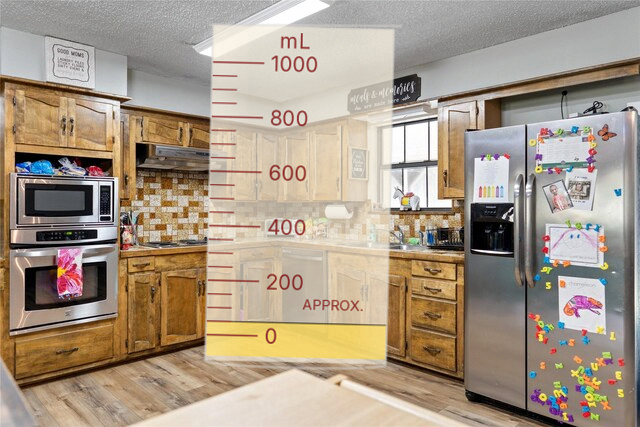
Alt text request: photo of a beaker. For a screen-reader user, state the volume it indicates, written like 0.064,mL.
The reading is 50,mL
